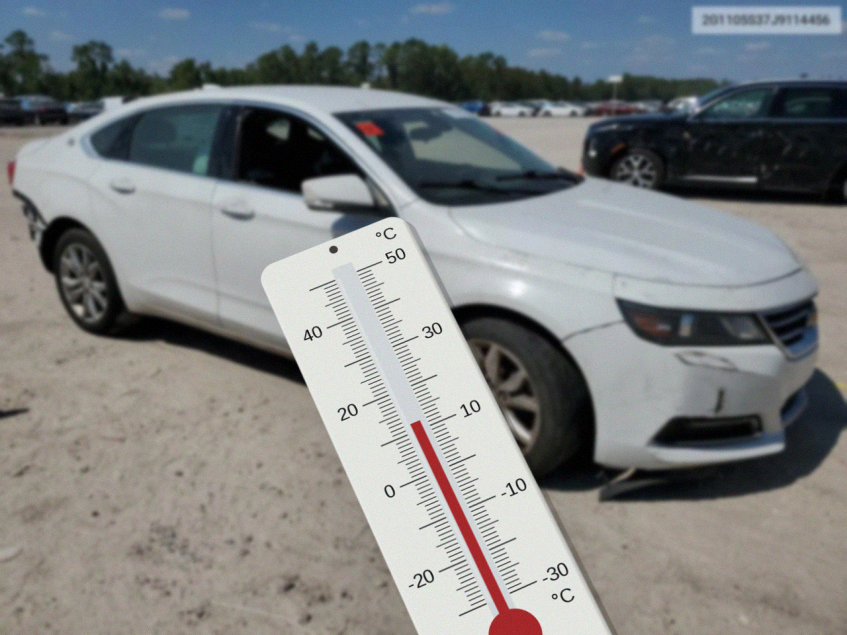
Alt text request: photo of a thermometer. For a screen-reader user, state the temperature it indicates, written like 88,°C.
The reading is 12,°C
